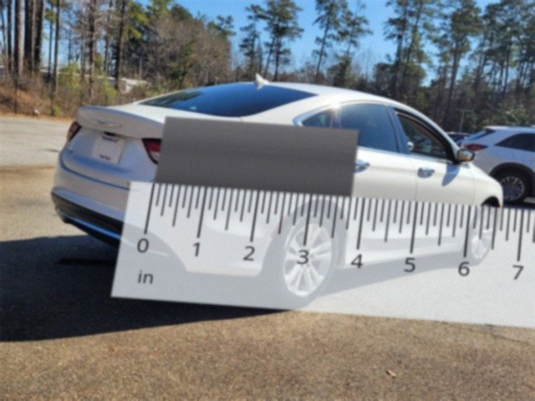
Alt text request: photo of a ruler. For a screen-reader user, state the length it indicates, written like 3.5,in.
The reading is 3.75,in
